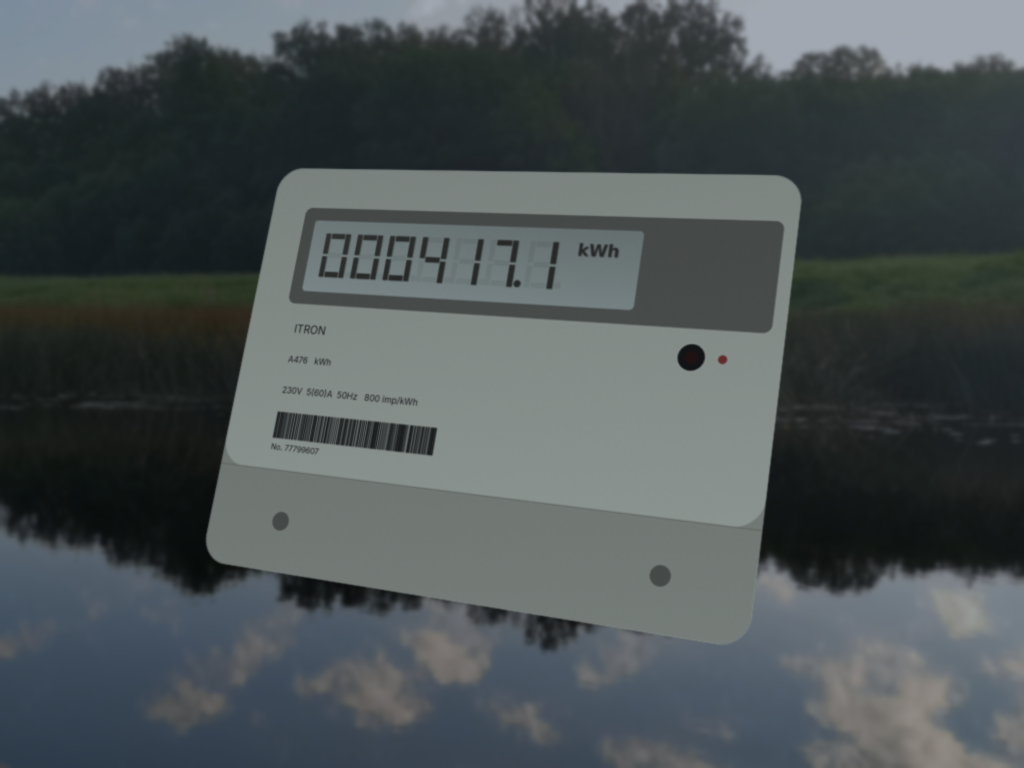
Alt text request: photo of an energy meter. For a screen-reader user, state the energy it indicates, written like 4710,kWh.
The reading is 417.1,kWh
